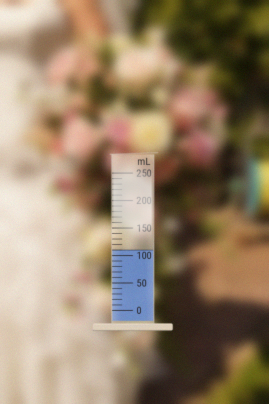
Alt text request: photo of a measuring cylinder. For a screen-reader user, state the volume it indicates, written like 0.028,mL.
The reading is 110,mL
